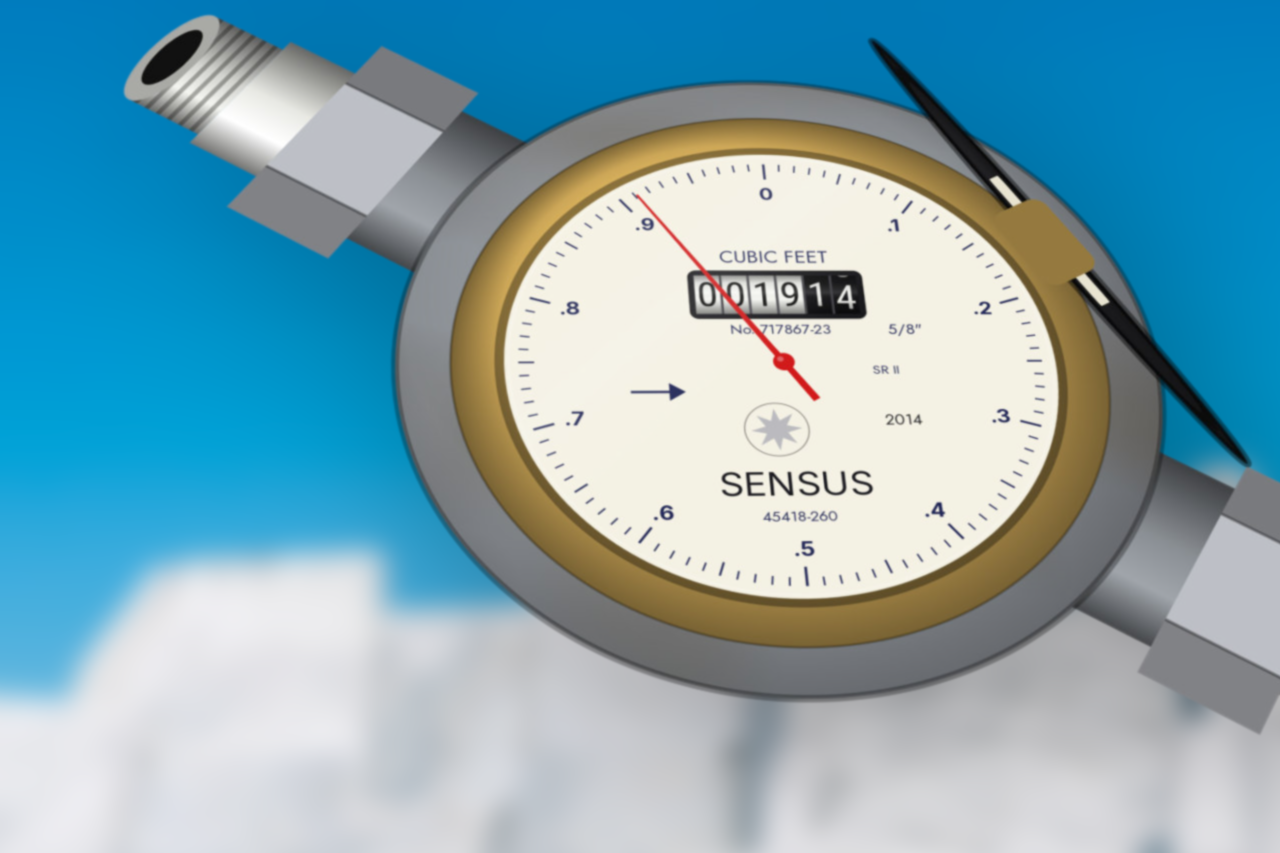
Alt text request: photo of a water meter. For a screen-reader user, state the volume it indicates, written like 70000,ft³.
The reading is 1913.91,ft³
